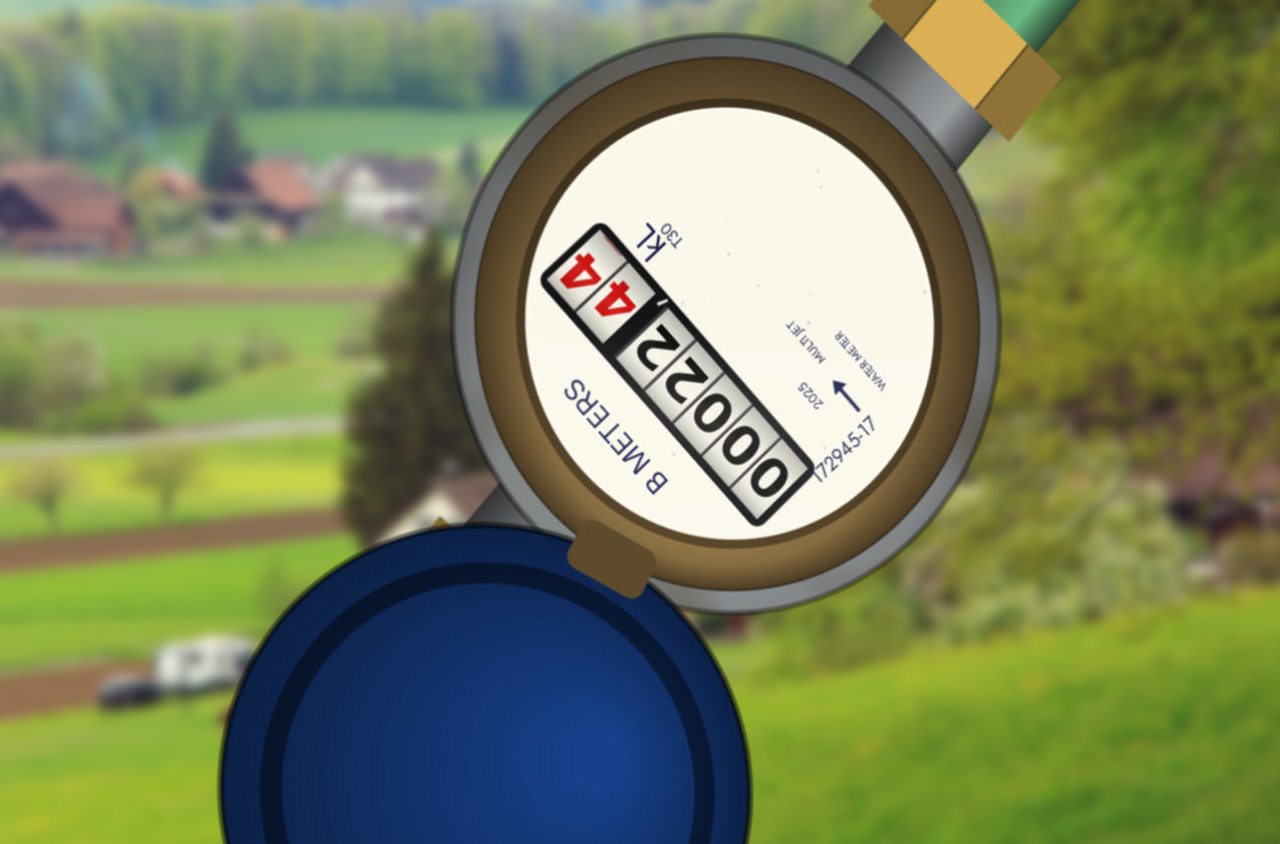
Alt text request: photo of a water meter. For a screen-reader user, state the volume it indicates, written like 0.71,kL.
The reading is 22.44,kL
